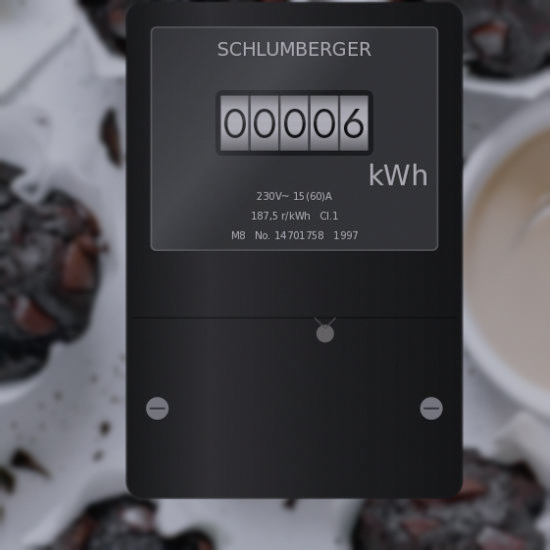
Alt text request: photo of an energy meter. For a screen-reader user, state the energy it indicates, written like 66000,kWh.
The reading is 6,kWh
